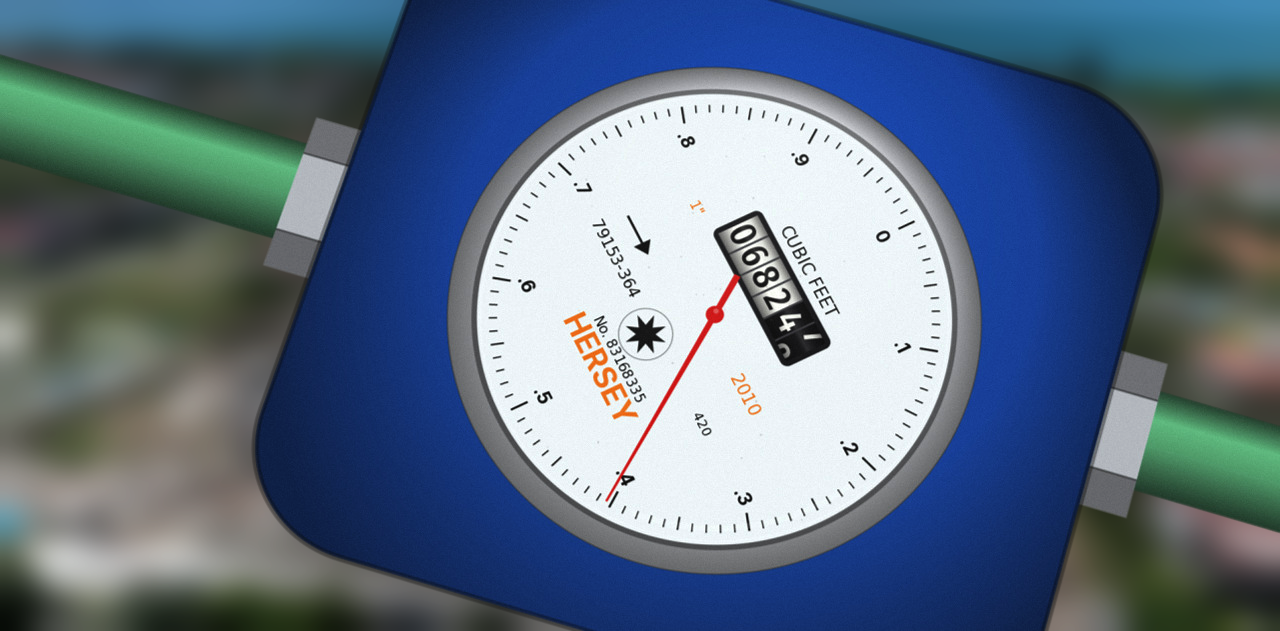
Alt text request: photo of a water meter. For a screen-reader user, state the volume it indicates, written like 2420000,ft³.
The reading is 68247.40,ft³
